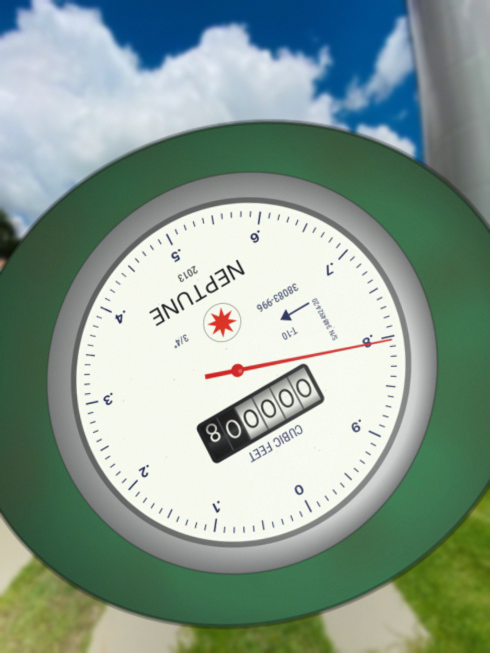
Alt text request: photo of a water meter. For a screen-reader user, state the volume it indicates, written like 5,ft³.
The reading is 7.80,ft³
